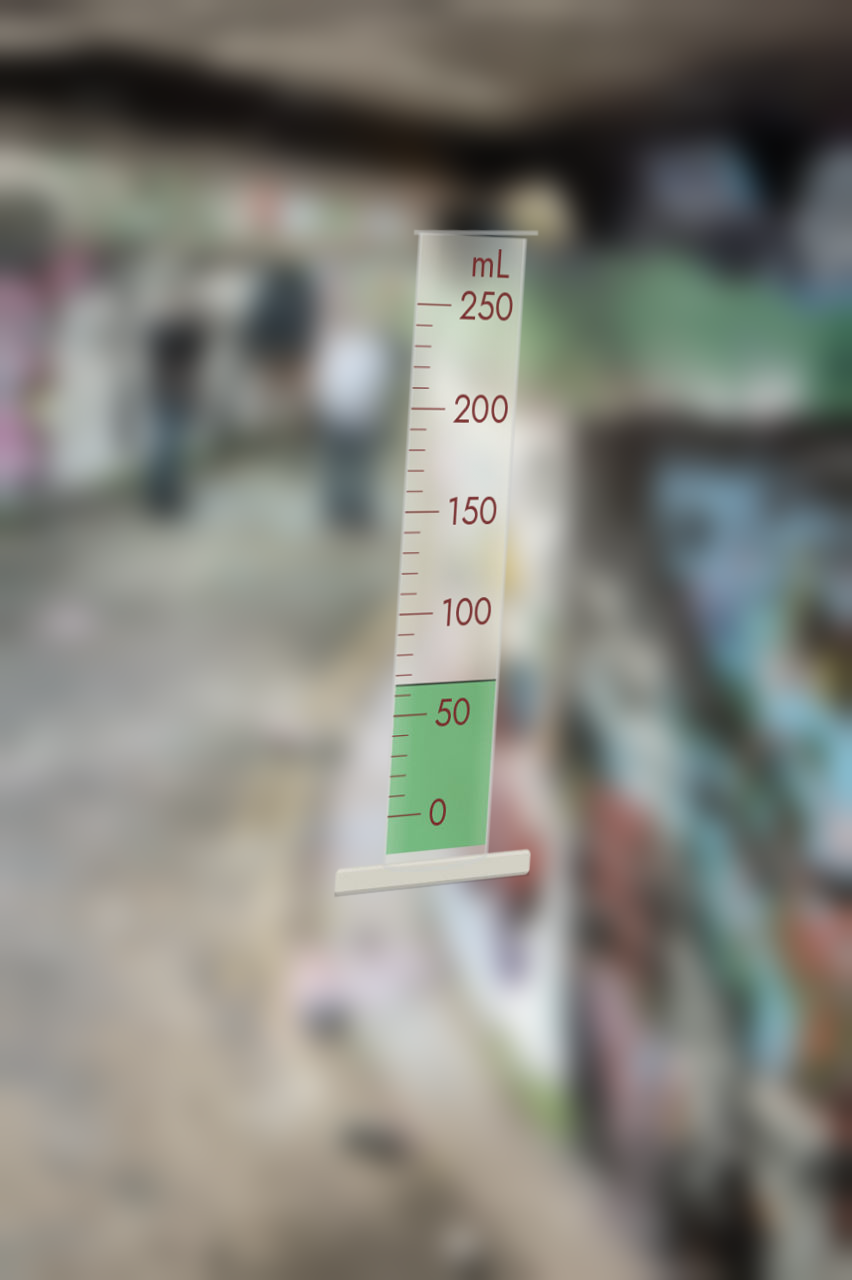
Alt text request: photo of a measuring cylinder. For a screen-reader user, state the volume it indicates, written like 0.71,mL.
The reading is 65,mL
